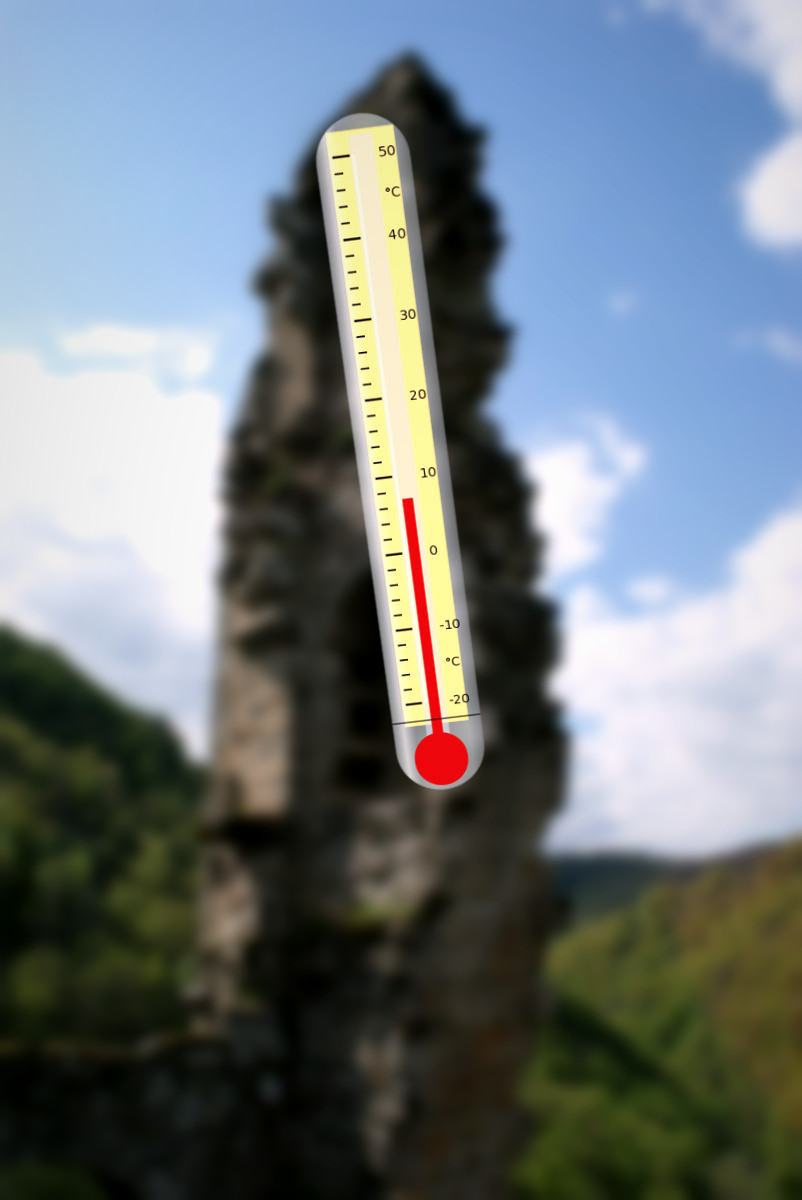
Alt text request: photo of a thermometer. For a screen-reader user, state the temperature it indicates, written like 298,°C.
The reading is 7,°C
